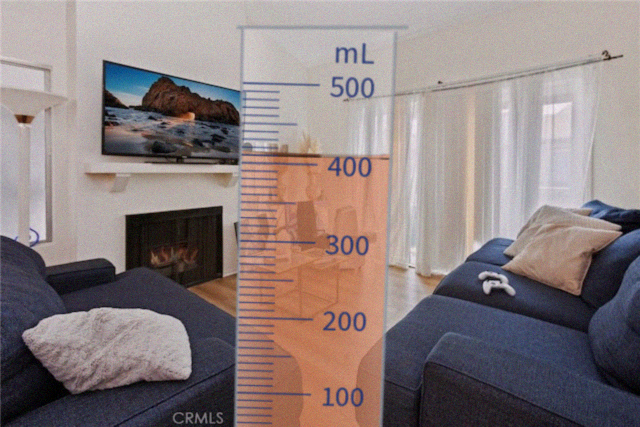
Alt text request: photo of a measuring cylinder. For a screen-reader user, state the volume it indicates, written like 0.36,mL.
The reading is 410,mL
